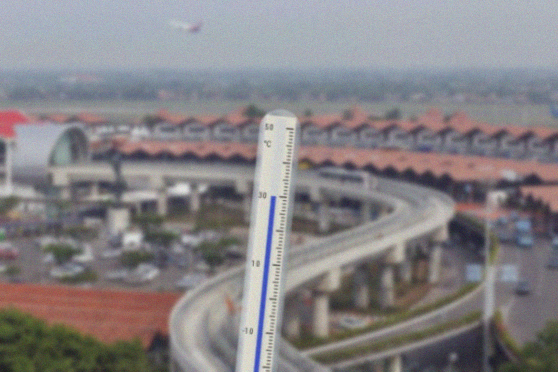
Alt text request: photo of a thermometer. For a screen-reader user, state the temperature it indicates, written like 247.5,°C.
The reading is 30,°C
